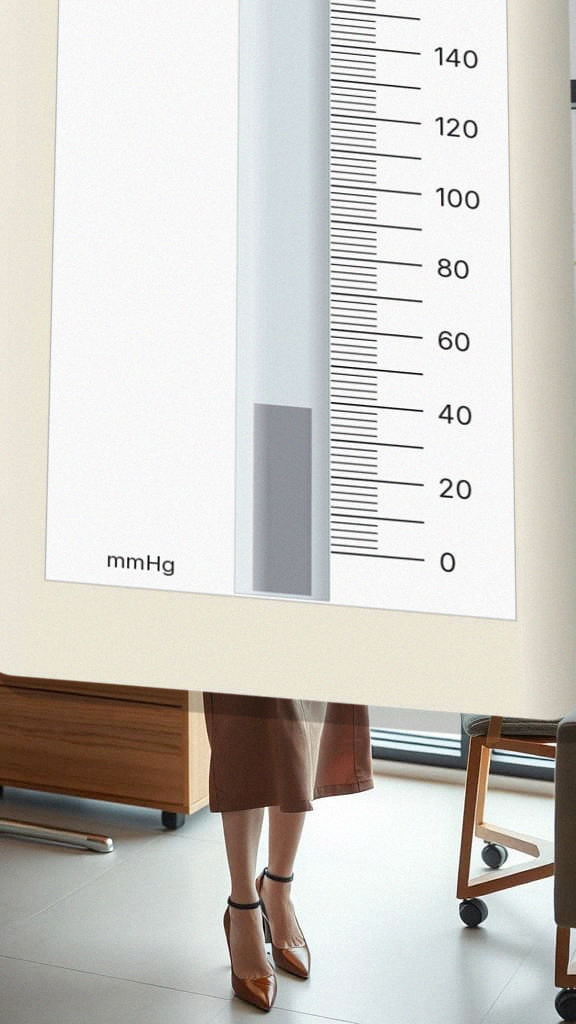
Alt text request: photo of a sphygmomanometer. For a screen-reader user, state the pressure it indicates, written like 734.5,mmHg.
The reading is 38,mmHg
